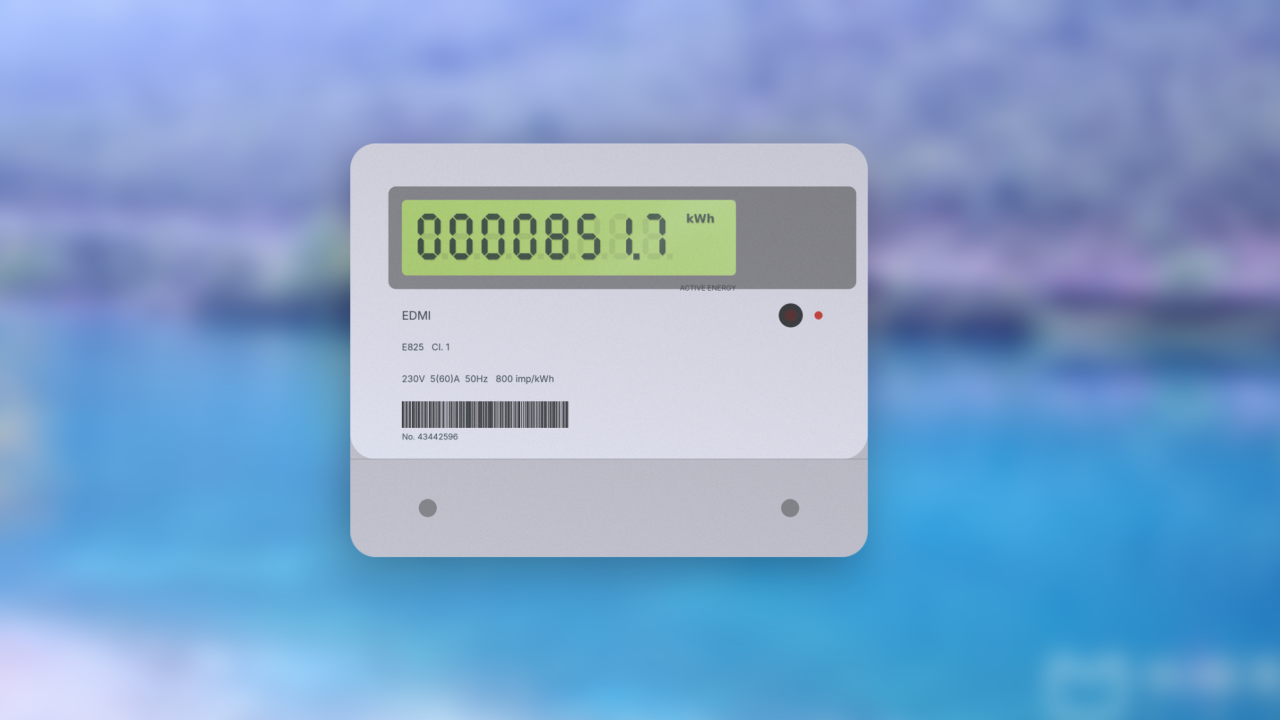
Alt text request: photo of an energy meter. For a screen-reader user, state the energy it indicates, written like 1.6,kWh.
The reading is 851.7,kWh
